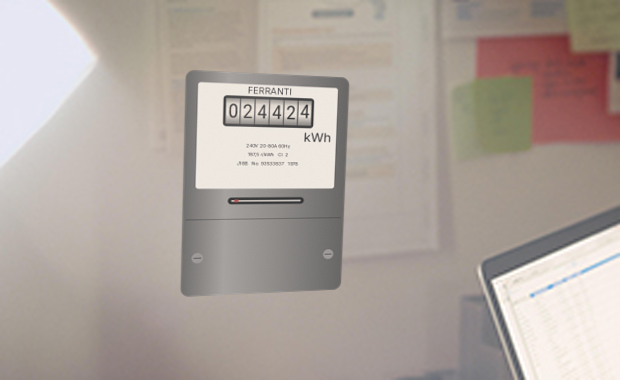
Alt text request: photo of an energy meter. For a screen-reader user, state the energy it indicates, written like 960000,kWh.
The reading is 24424,kWh
